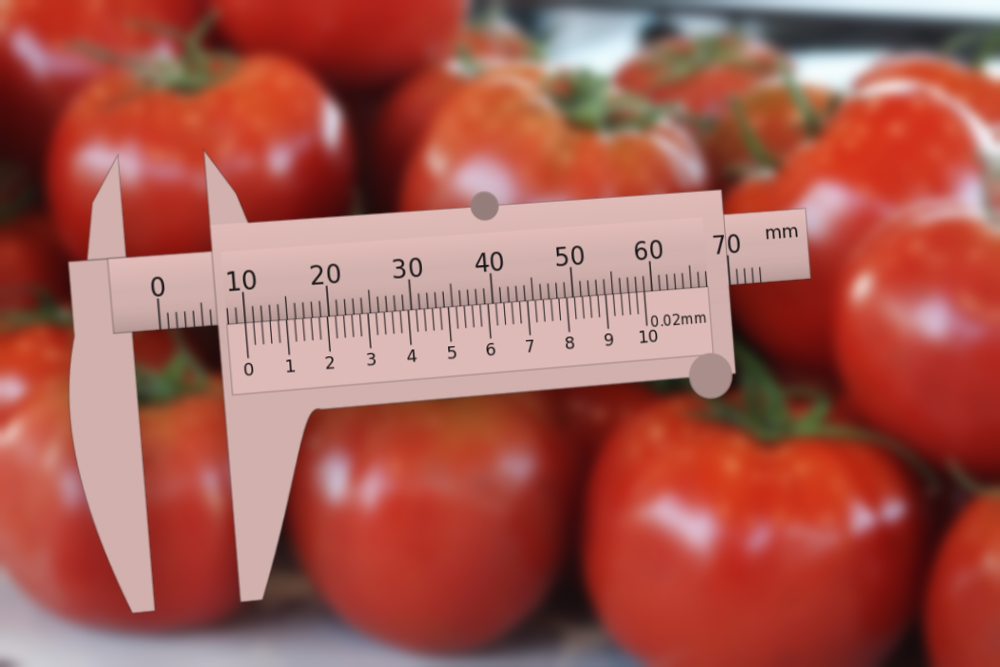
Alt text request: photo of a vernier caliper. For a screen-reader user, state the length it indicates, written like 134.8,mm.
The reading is 10.0,mm
